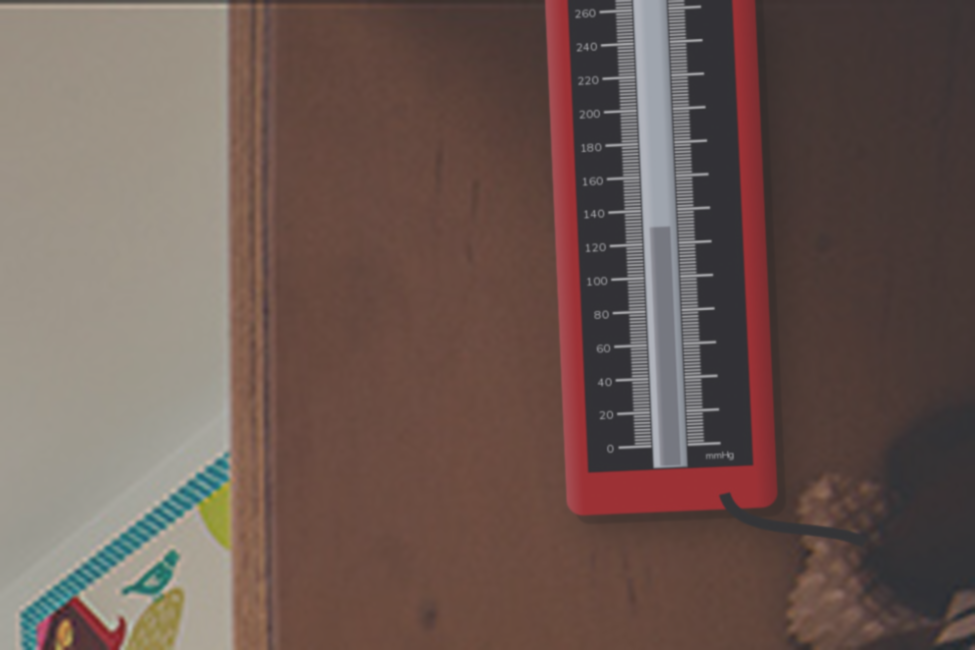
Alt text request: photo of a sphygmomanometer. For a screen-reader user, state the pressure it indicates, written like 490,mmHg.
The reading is 130,mmHg
